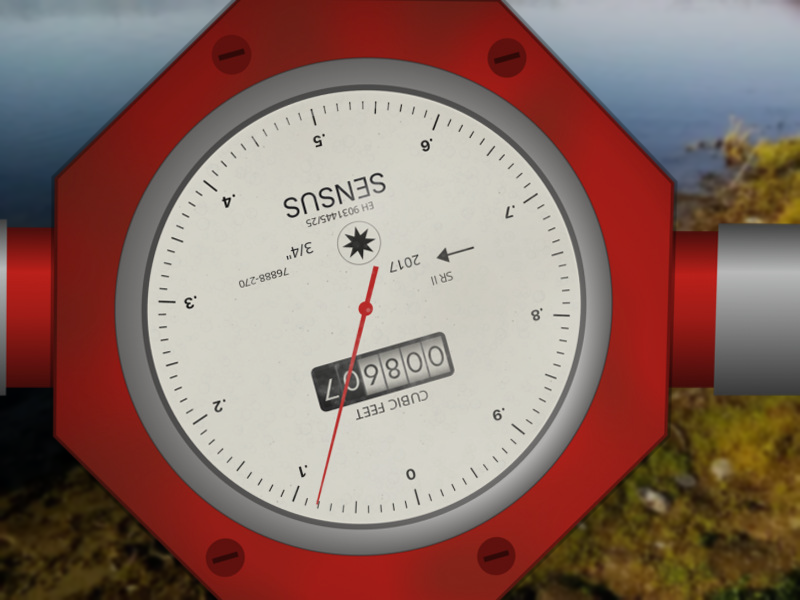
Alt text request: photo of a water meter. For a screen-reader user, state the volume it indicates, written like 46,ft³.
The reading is 8607.08,ft³
